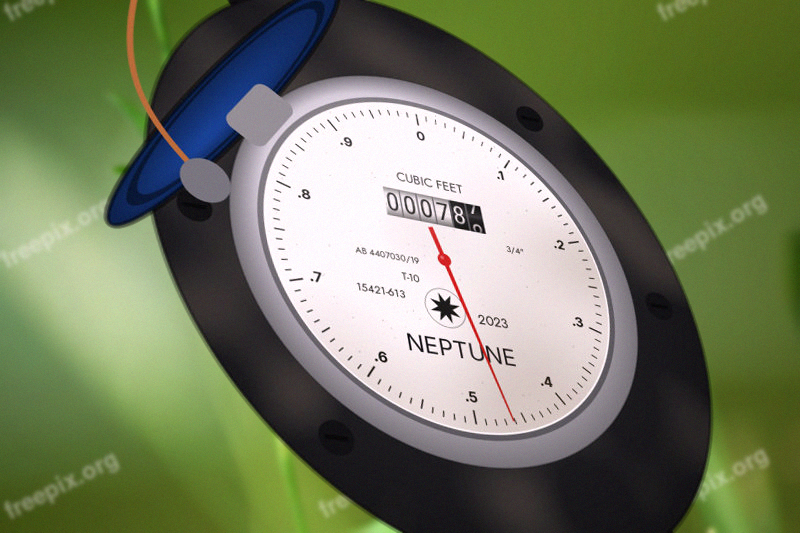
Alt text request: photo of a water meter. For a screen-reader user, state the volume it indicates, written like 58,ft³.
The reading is 787.46,ft³
